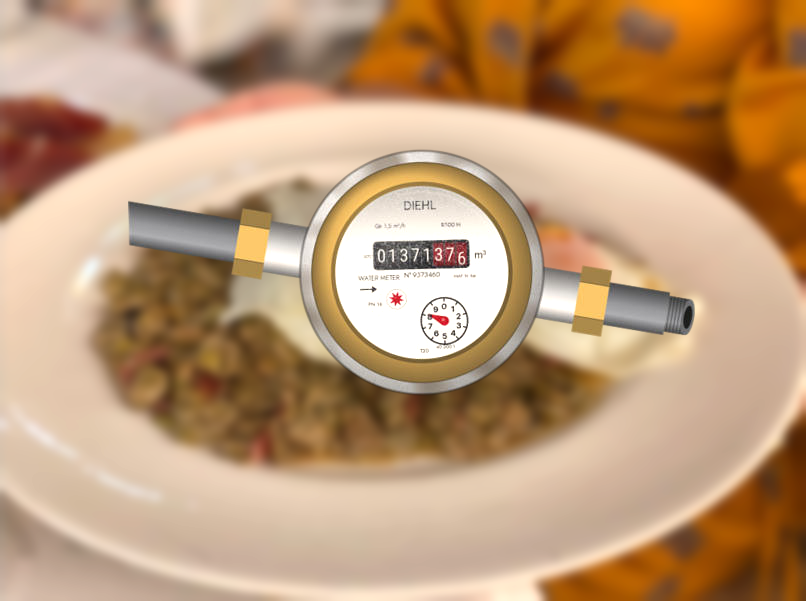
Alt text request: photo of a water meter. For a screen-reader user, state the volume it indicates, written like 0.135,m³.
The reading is 1371.3758,m³
